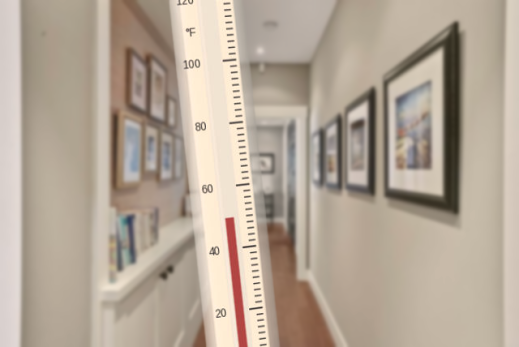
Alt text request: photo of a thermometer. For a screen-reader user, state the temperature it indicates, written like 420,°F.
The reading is 50,°F
